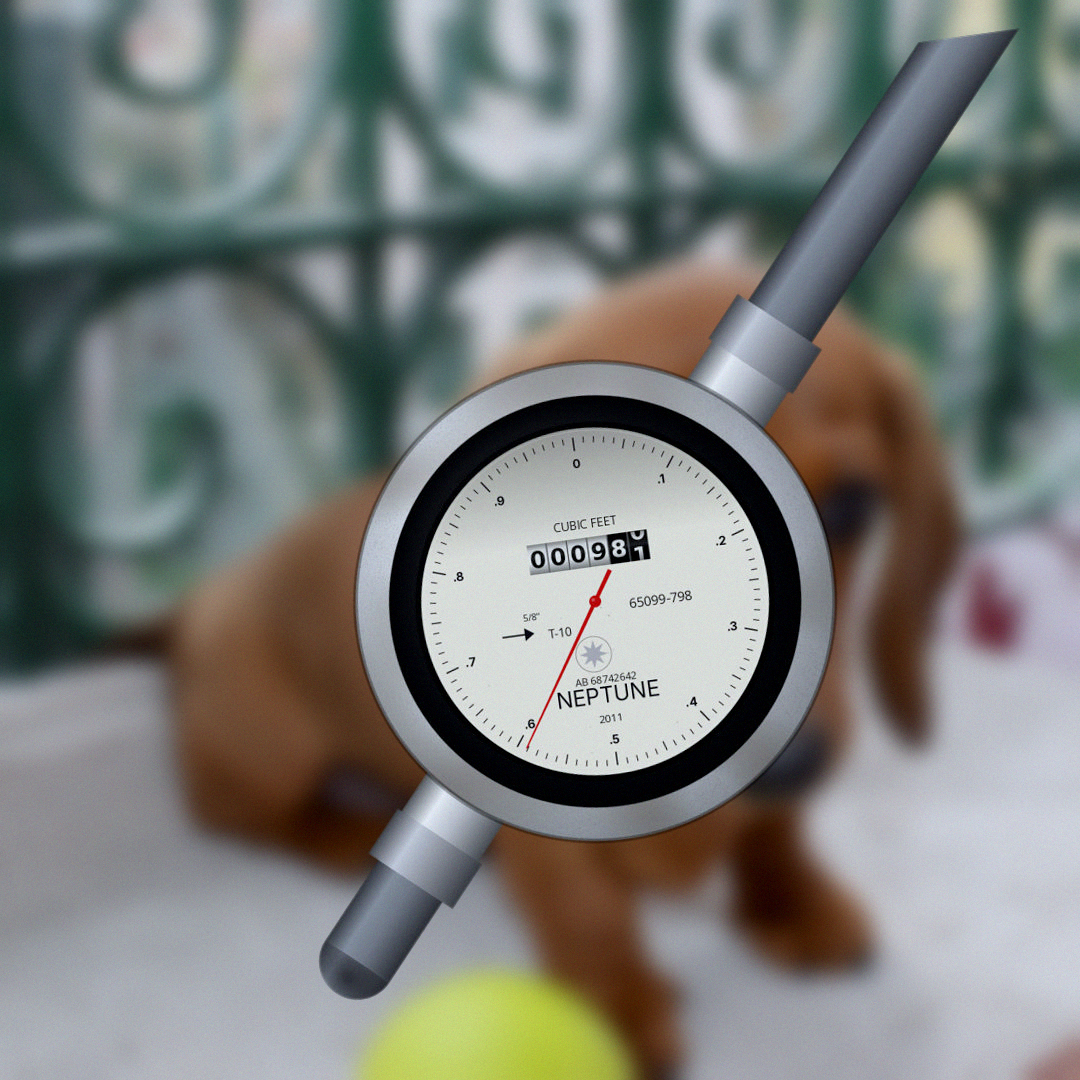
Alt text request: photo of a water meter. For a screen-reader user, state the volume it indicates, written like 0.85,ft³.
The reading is 980.59,ft³
